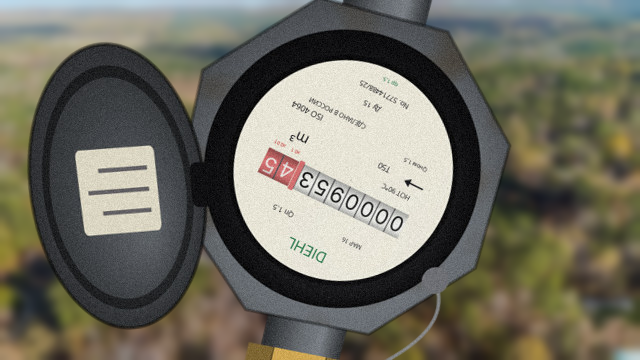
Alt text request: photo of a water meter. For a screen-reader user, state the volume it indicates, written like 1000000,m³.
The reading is 953.45,m³
